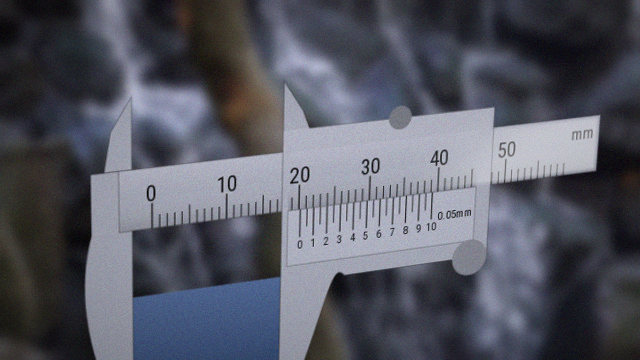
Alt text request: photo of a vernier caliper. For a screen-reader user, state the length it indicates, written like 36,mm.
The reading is 20.2,mm
